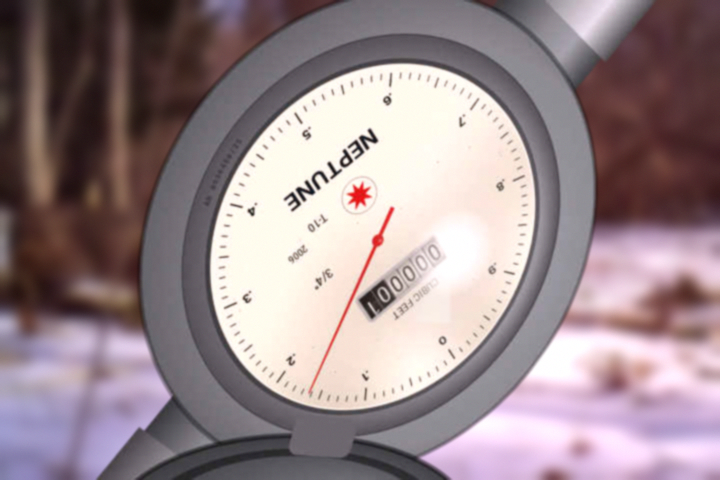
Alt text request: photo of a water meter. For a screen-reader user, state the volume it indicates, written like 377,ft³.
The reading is 1.16,ft³
